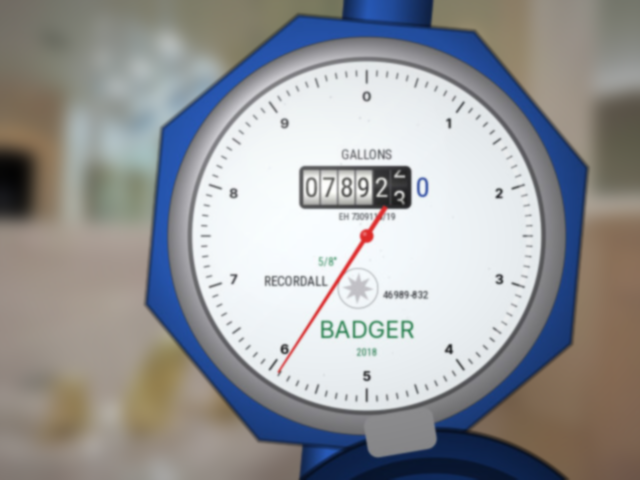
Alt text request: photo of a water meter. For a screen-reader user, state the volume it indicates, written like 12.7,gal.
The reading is 789225.9,gal
